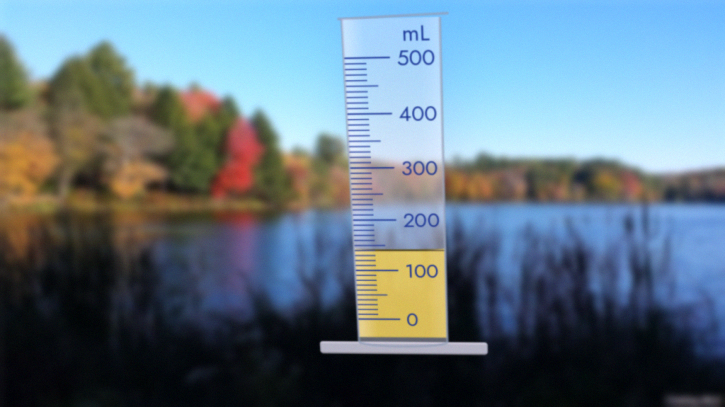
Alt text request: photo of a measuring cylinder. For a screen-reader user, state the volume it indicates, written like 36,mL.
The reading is 140,mL
